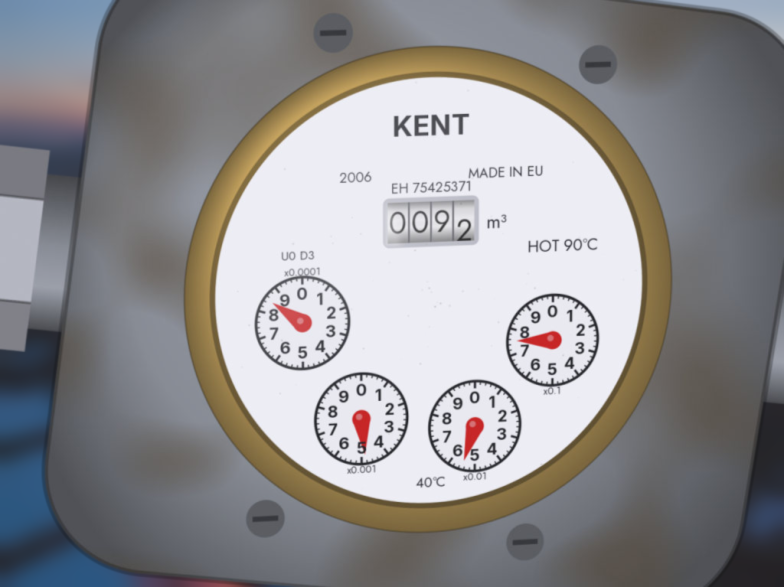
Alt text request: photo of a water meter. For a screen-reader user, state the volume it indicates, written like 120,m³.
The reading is 91.7548,m³
